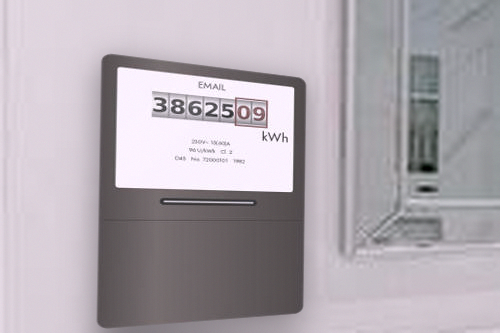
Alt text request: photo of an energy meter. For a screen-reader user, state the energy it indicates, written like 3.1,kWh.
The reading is 38625.09,kWh
